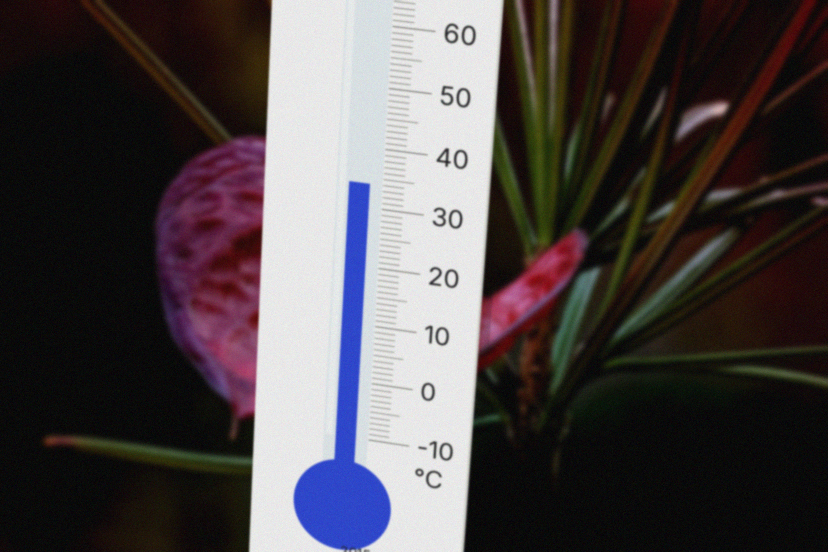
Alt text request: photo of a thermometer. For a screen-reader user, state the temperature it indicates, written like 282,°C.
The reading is 34,°C
